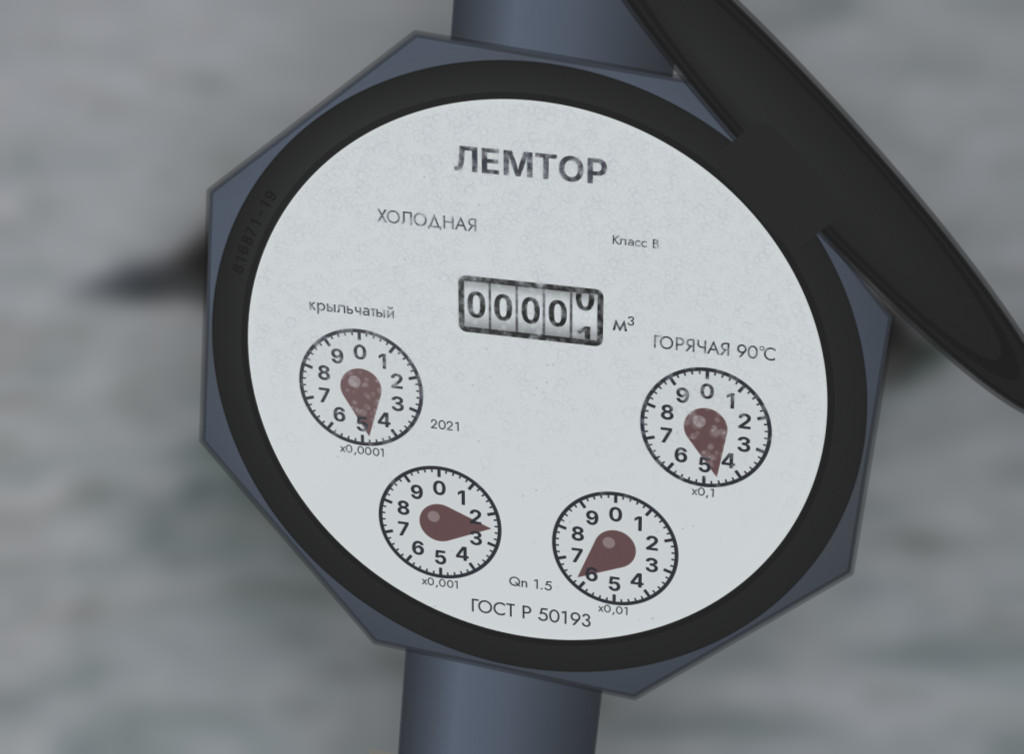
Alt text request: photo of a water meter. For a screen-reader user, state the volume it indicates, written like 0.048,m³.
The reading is 0.4624,m³
